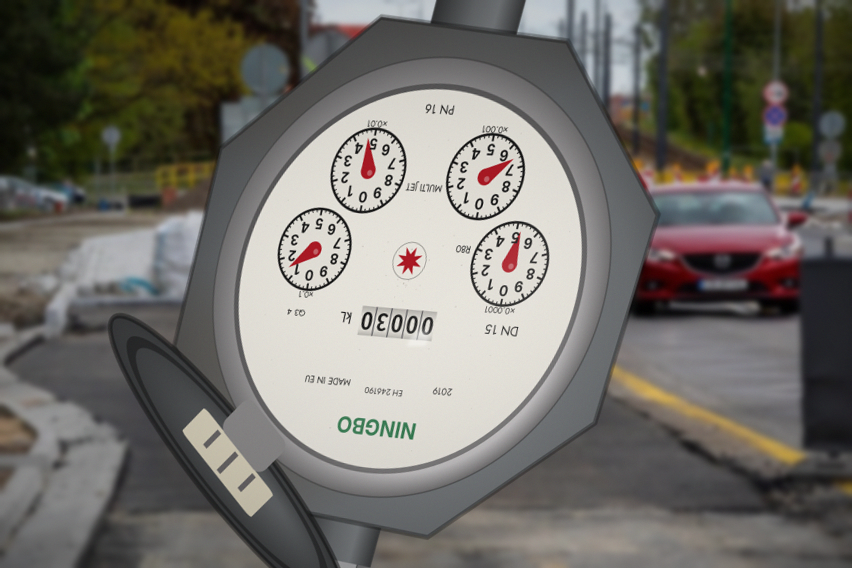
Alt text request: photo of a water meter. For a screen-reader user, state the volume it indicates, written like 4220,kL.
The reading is 30.1465,kL
